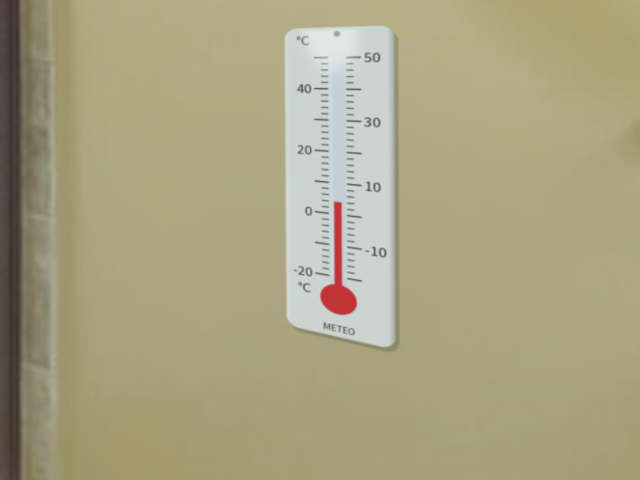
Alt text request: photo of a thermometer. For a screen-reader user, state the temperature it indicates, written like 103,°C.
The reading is 4,°C
